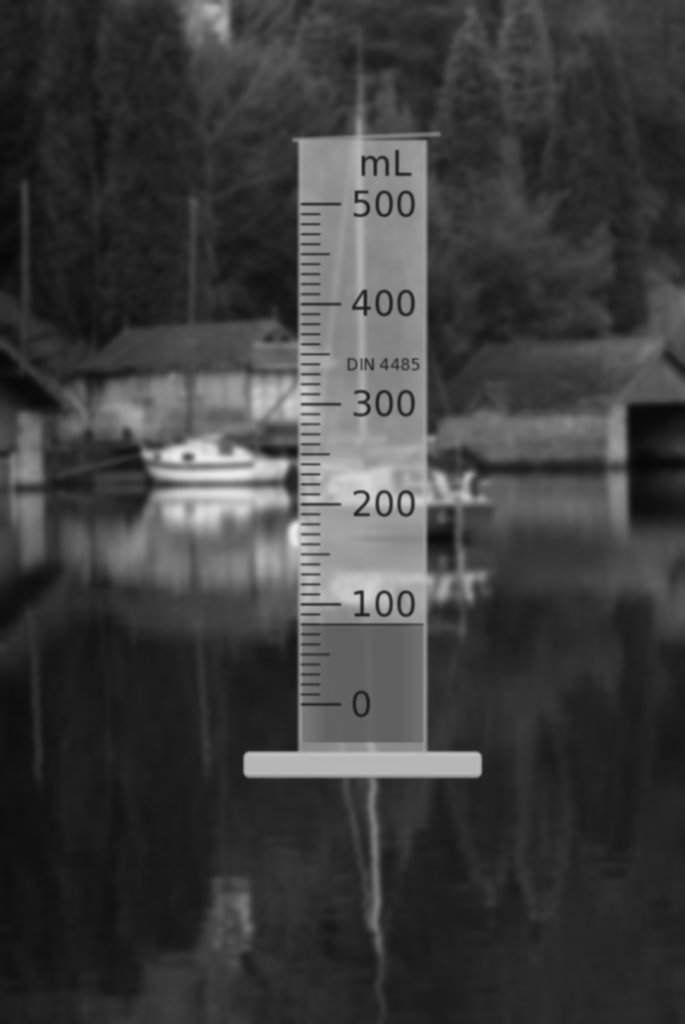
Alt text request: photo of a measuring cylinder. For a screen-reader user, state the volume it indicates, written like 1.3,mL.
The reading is 80,mL
